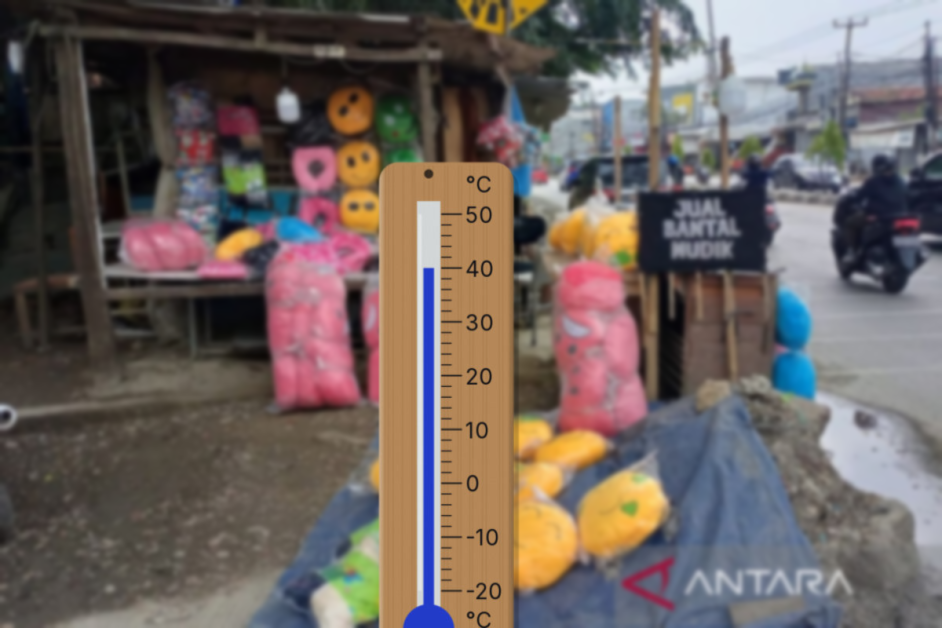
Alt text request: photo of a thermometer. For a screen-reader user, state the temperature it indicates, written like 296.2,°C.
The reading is 40,°C
